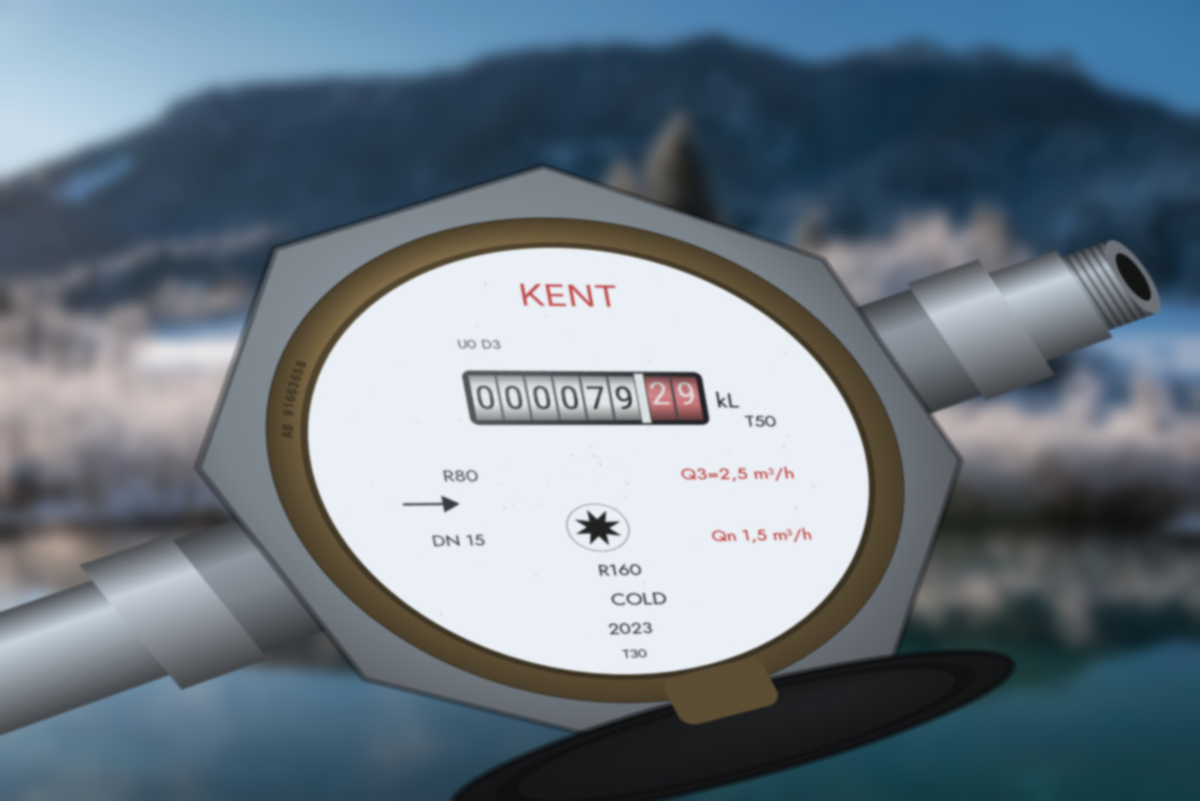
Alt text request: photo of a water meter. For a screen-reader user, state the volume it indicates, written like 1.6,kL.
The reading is 79.29,kL
